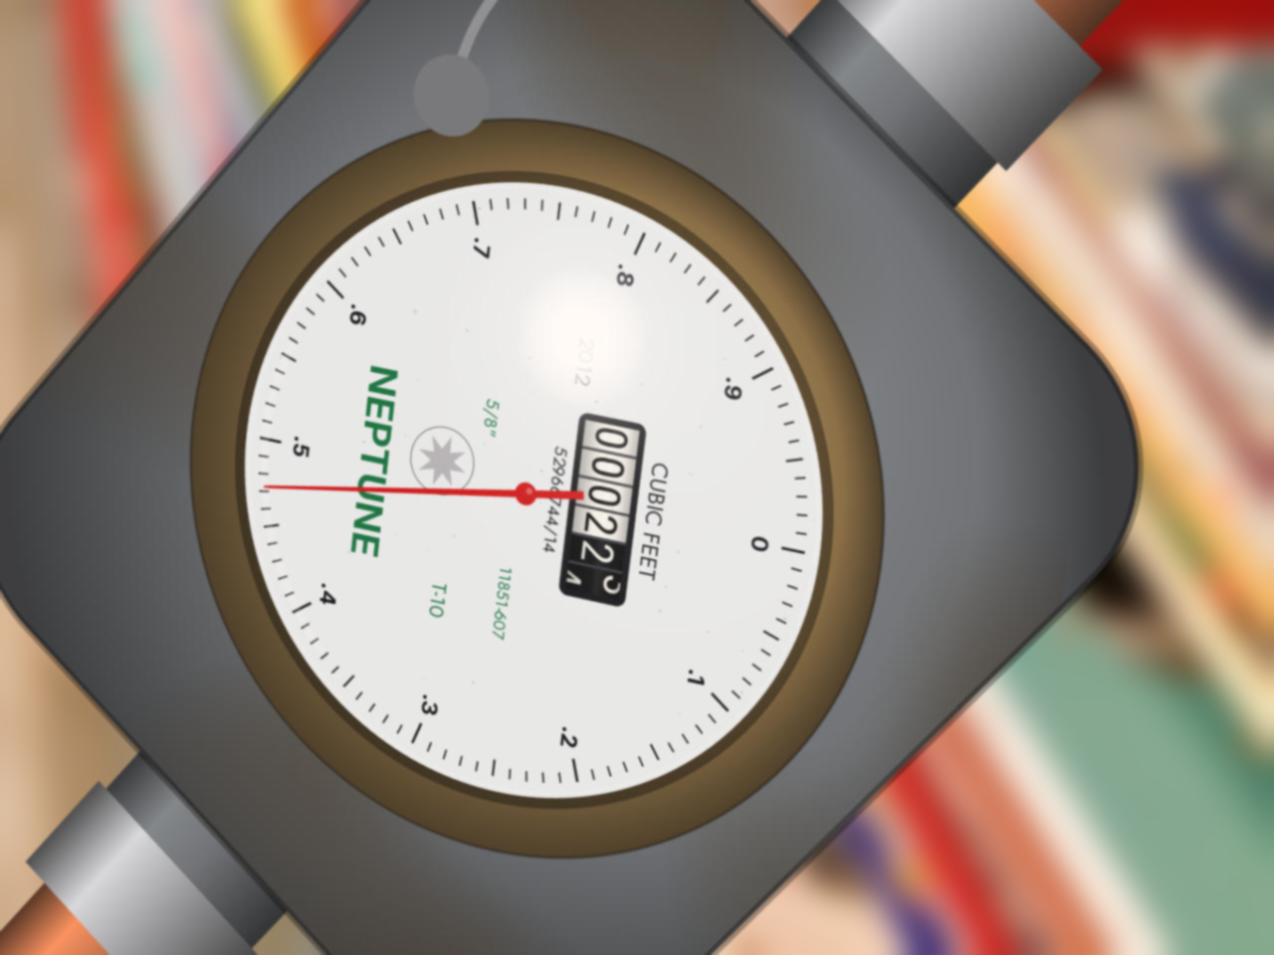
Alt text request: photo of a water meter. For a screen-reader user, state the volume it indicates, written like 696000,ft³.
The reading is 223.47,ft³
